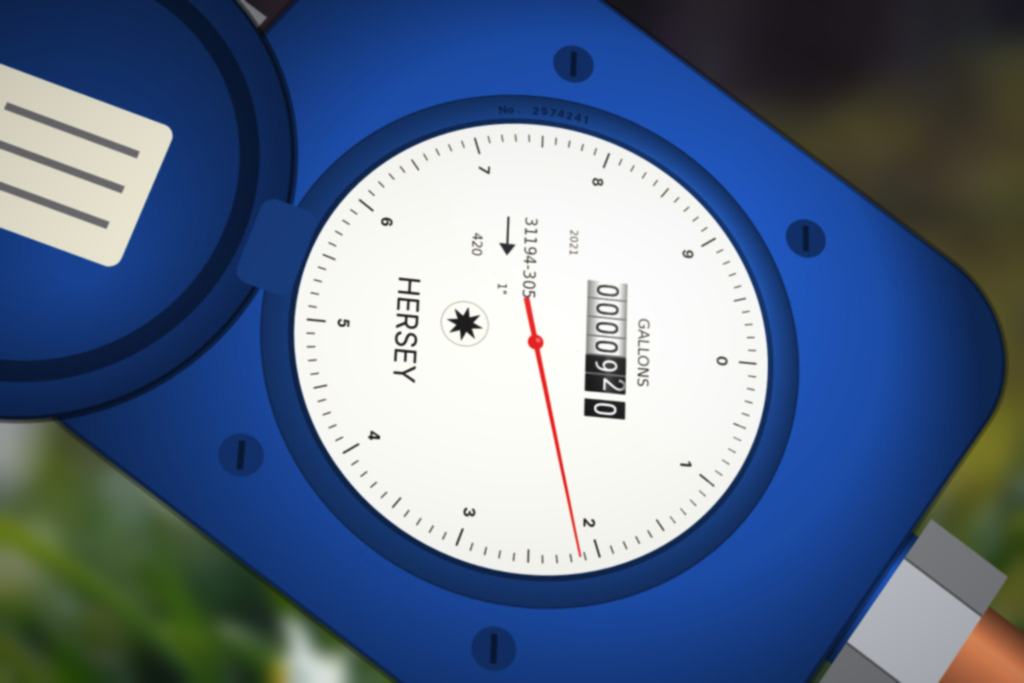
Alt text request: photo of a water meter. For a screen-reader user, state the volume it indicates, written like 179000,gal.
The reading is 922.1,gal
